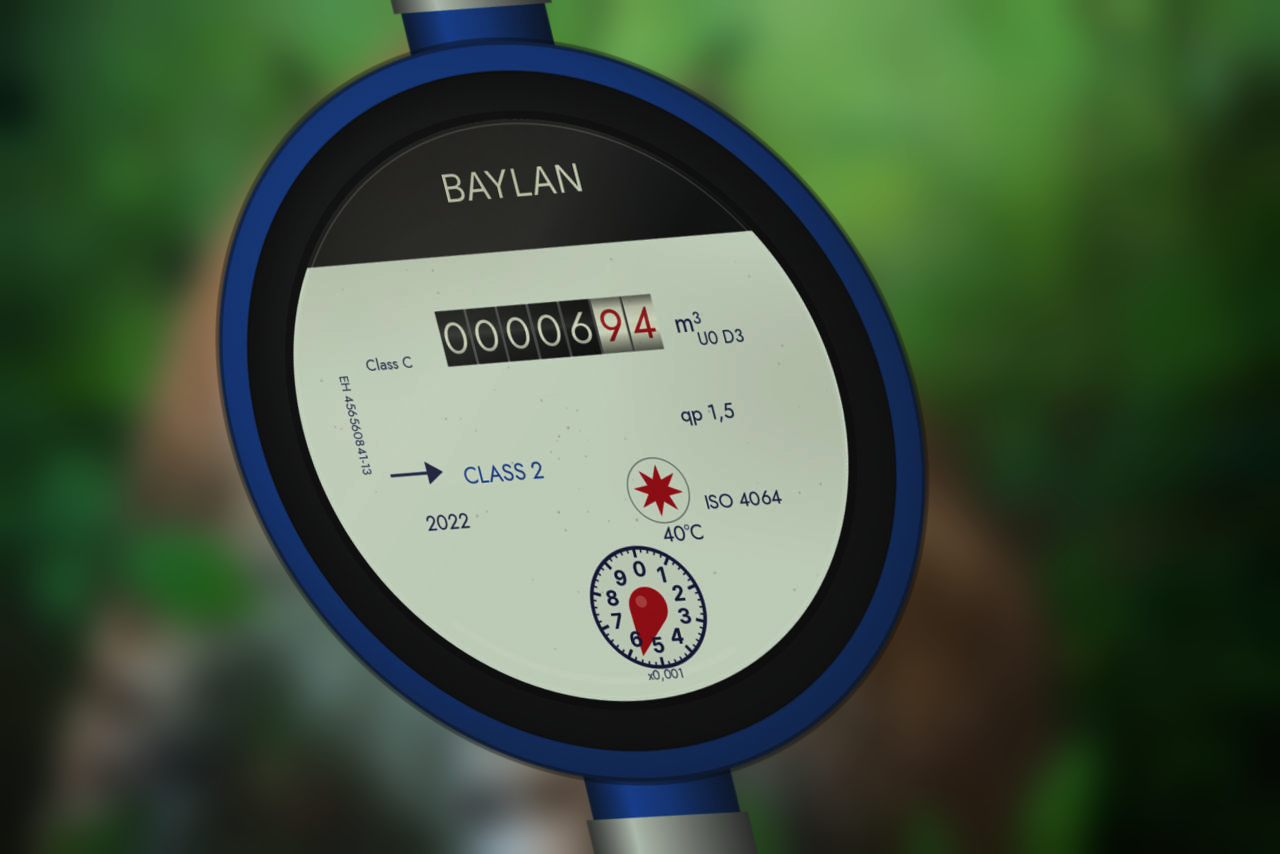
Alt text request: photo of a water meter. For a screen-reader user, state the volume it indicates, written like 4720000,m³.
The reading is 6.945,m³
